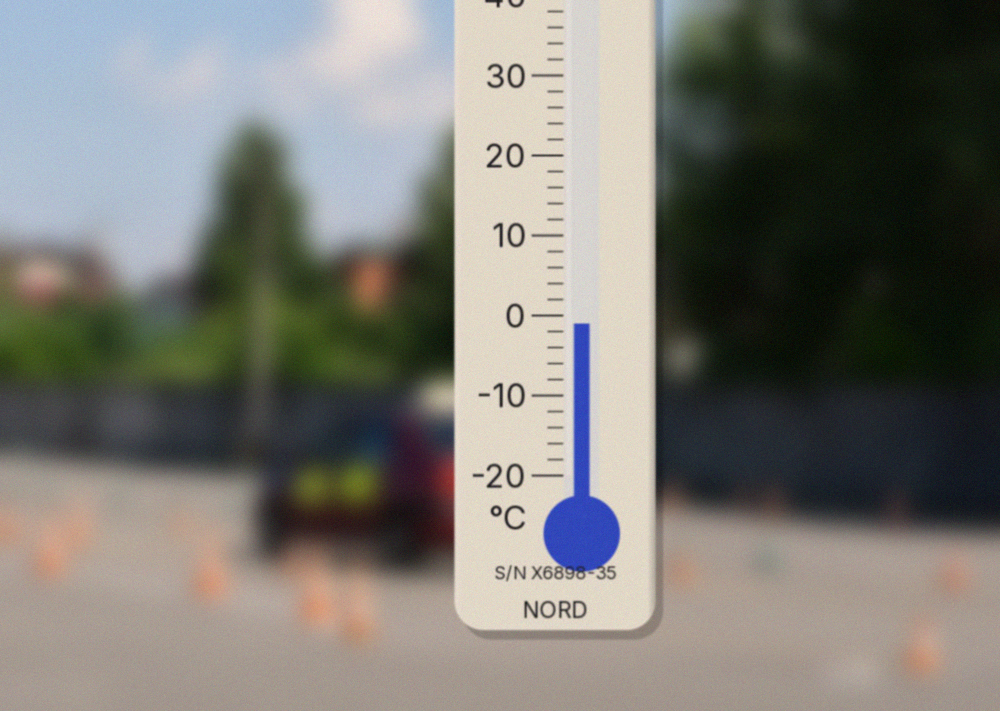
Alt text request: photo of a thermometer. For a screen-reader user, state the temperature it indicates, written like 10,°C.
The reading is -1,°C
